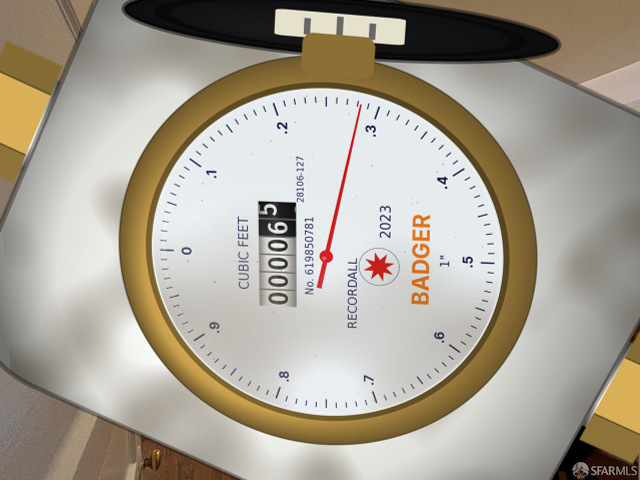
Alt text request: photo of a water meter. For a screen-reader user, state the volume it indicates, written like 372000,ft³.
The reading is 65.28,ft³
